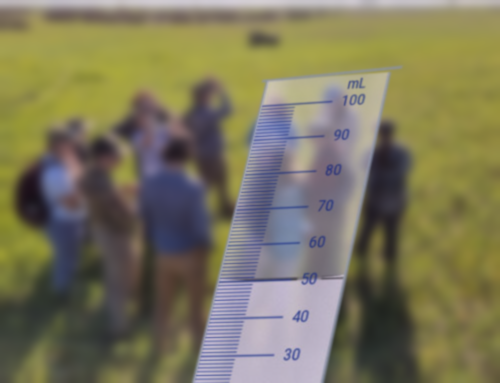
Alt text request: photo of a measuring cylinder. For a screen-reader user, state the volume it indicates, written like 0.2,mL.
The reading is 50,mL
